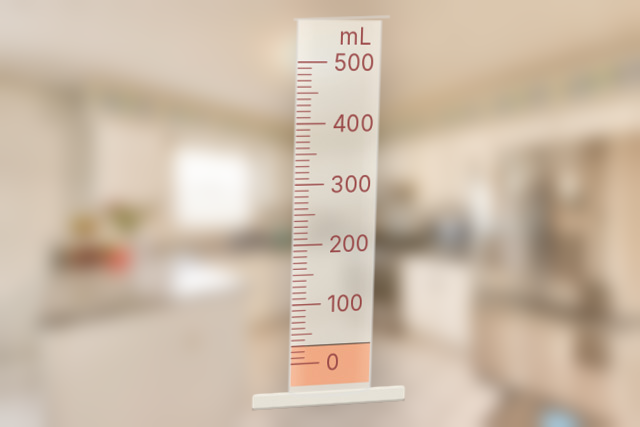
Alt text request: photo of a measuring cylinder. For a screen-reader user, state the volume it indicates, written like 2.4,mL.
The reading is 30,mL
